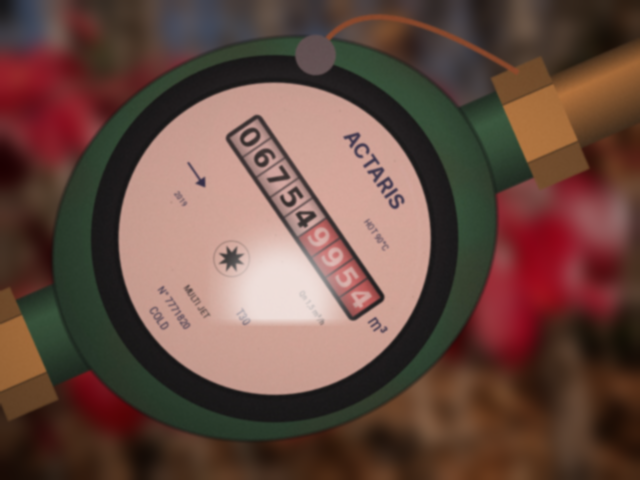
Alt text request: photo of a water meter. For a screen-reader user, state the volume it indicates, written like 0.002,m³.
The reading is 6754.9954,m³
